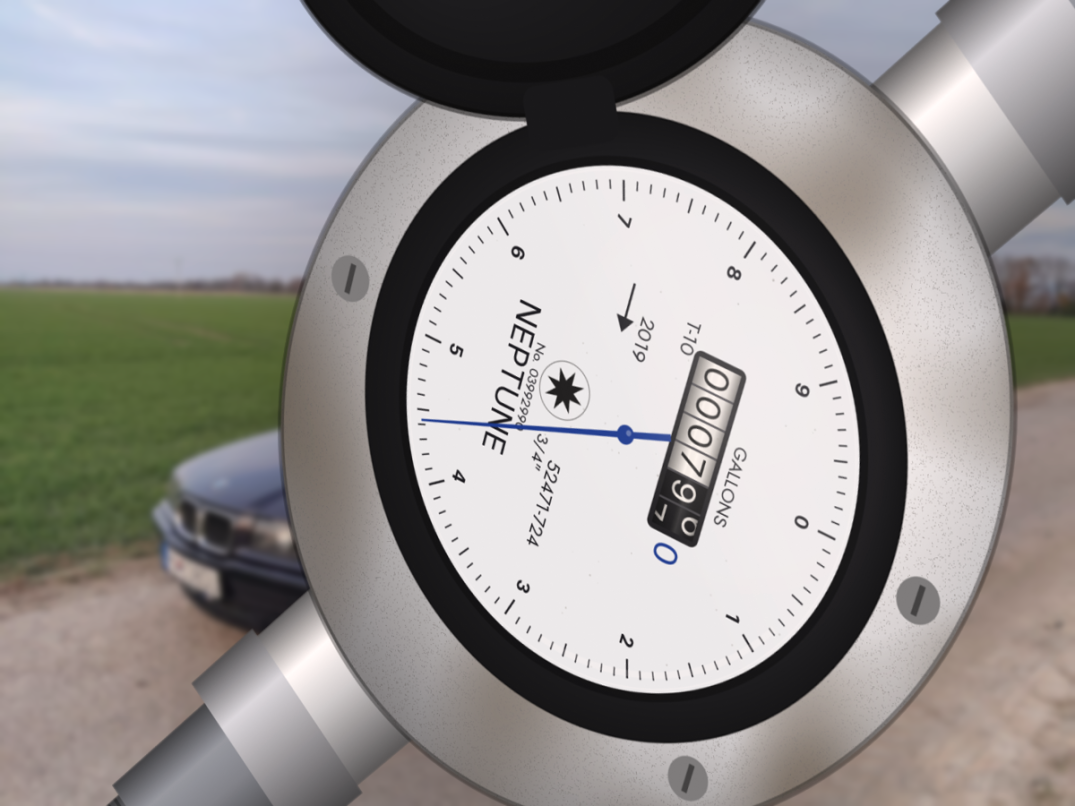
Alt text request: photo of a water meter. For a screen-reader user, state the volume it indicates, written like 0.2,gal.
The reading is 7964.4,gal
